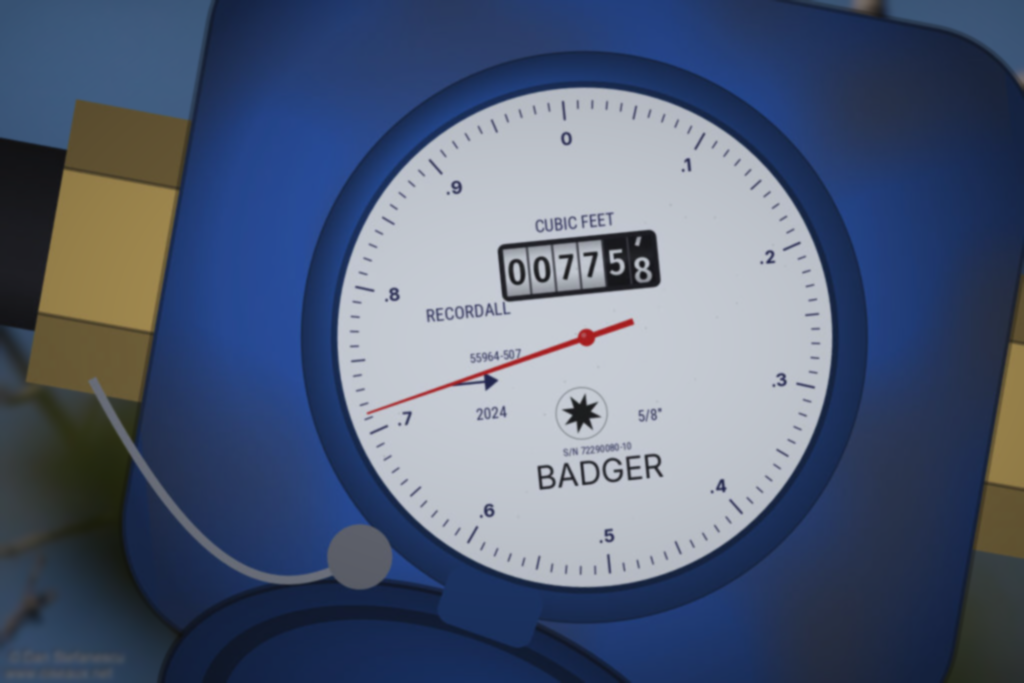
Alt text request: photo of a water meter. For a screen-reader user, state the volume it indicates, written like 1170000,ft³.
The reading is 7757.71,ft³
